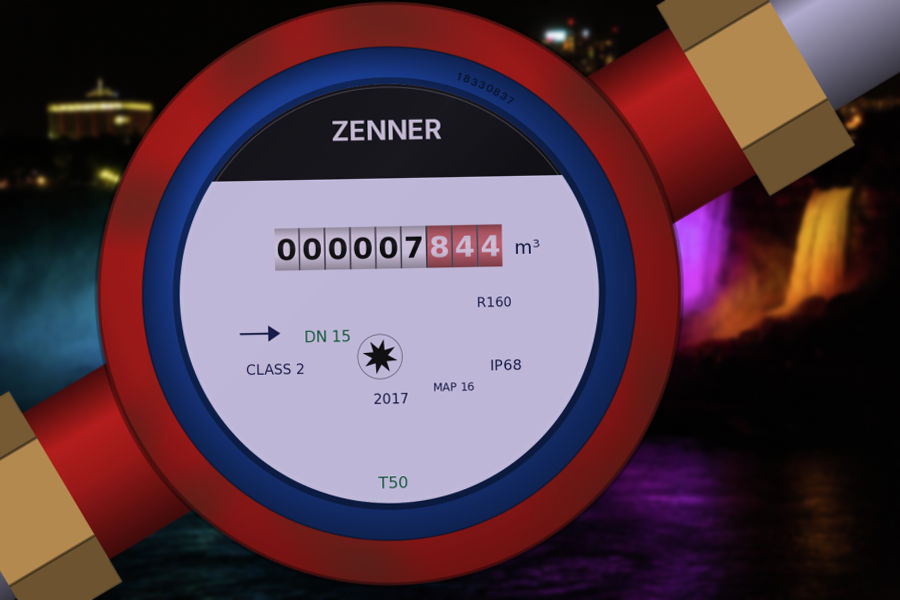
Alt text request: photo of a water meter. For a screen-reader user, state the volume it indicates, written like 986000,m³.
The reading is 7.844,m³
